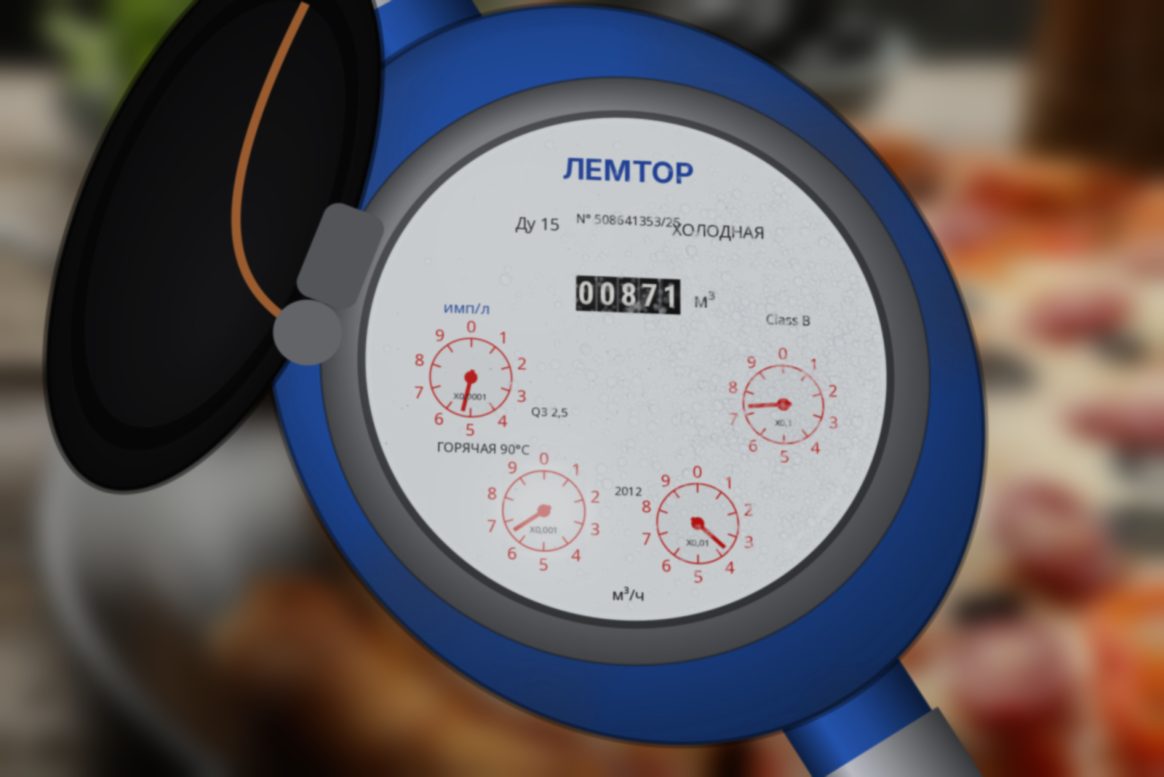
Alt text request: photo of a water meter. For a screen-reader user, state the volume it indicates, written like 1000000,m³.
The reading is 871.7365,m³
